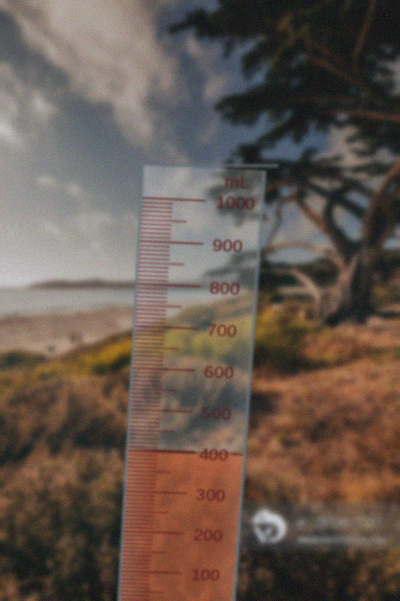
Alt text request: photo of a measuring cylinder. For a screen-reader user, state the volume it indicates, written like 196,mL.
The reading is 400,mL
